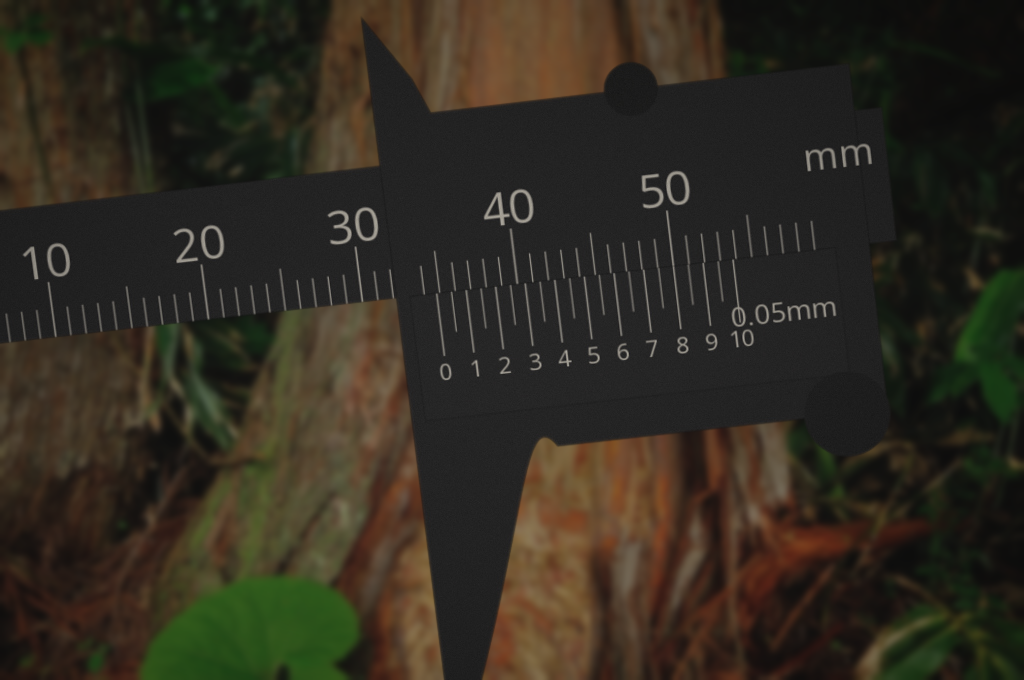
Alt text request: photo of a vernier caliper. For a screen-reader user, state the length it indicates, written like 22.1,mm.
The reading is 34.8,mm
